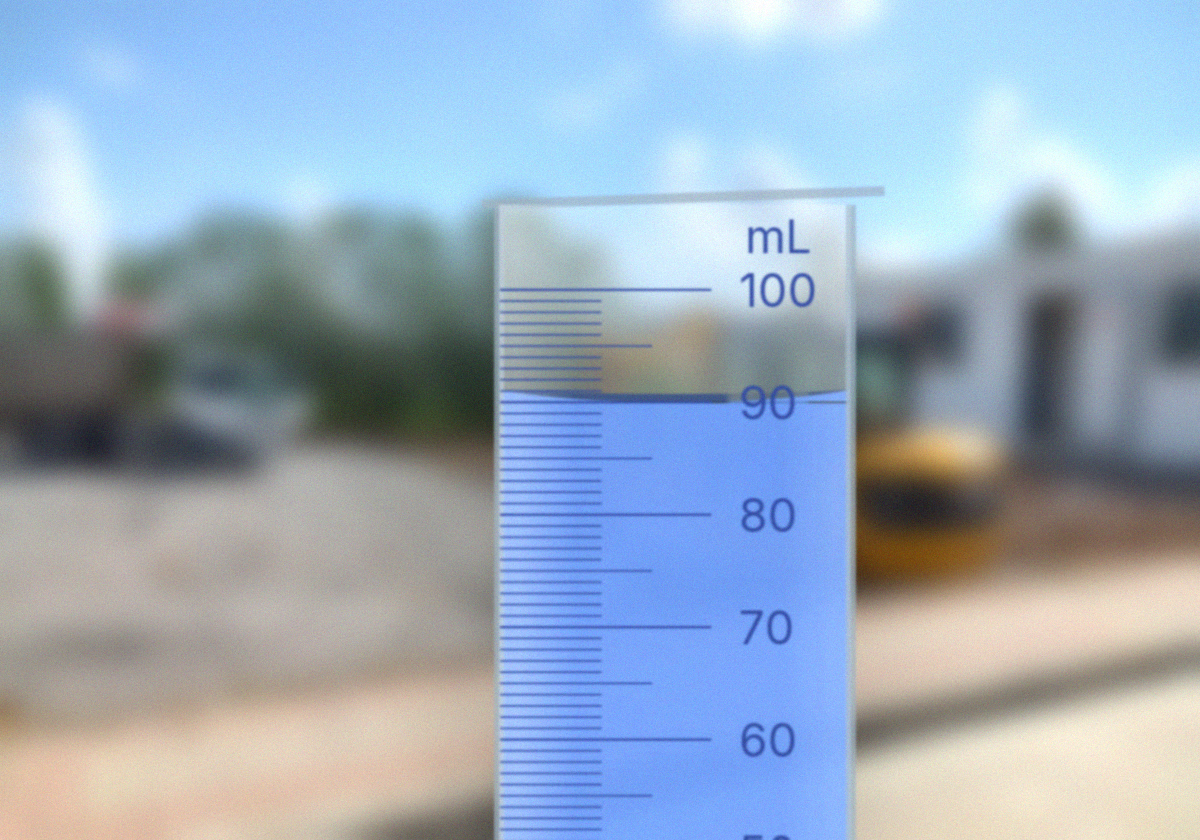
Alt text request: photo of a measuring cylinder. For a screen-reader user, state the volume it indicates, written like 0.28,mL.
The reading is 90,mL
